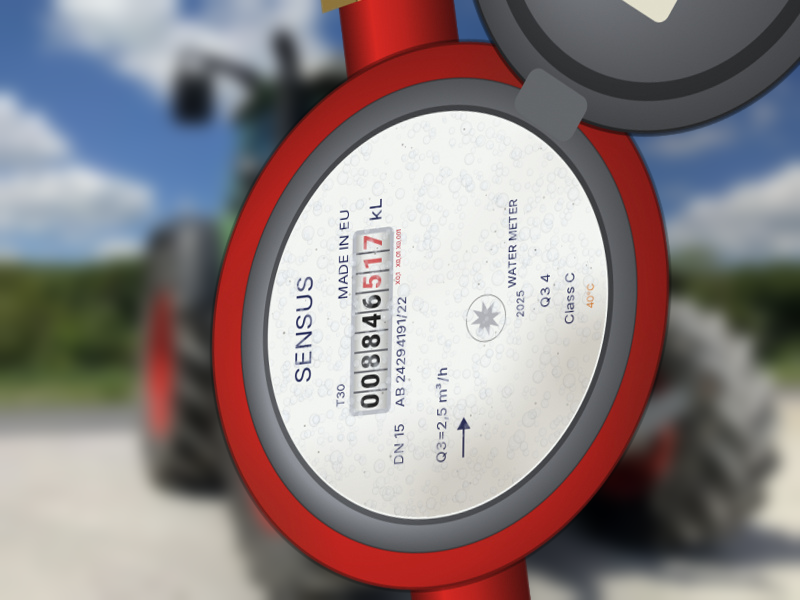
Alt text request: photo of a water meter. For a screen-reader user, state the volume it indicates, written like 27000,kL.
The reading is 8846.517,kL
